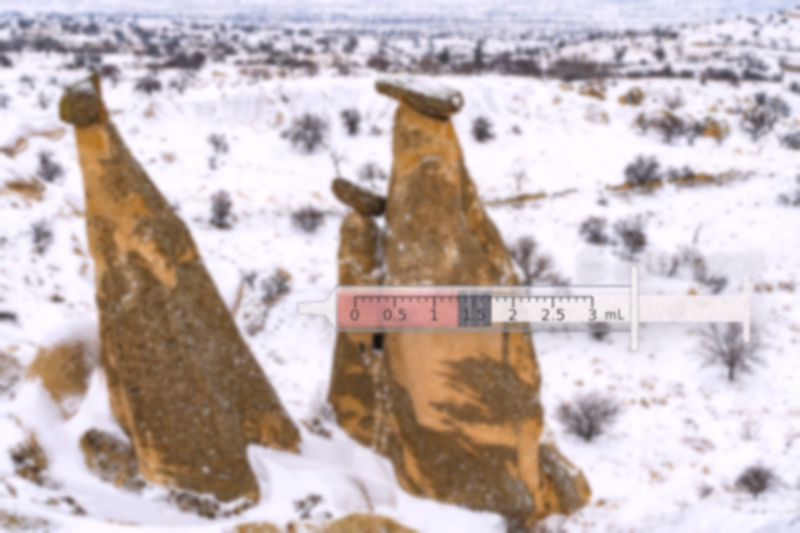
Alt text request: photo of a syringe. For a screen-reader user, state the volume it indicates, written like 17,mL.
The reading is 1.3,mL
